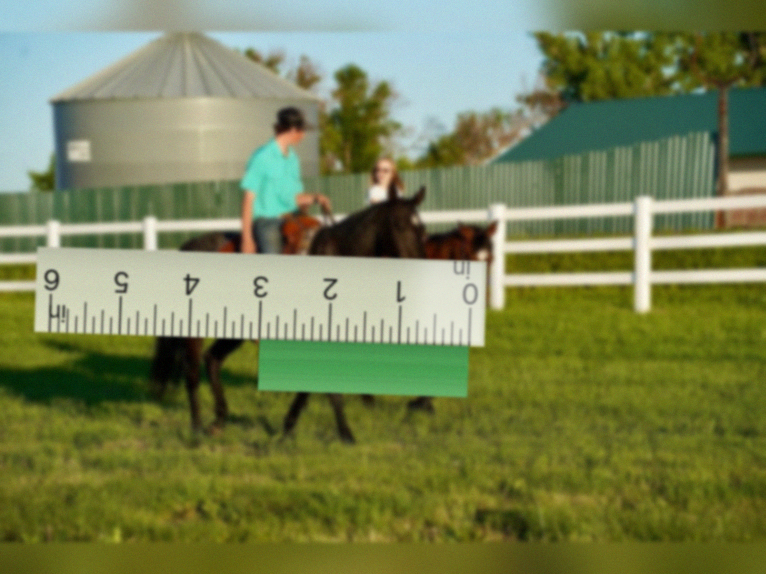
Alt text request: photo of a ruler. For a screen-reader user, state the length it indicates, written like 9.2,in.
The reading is 3,in
